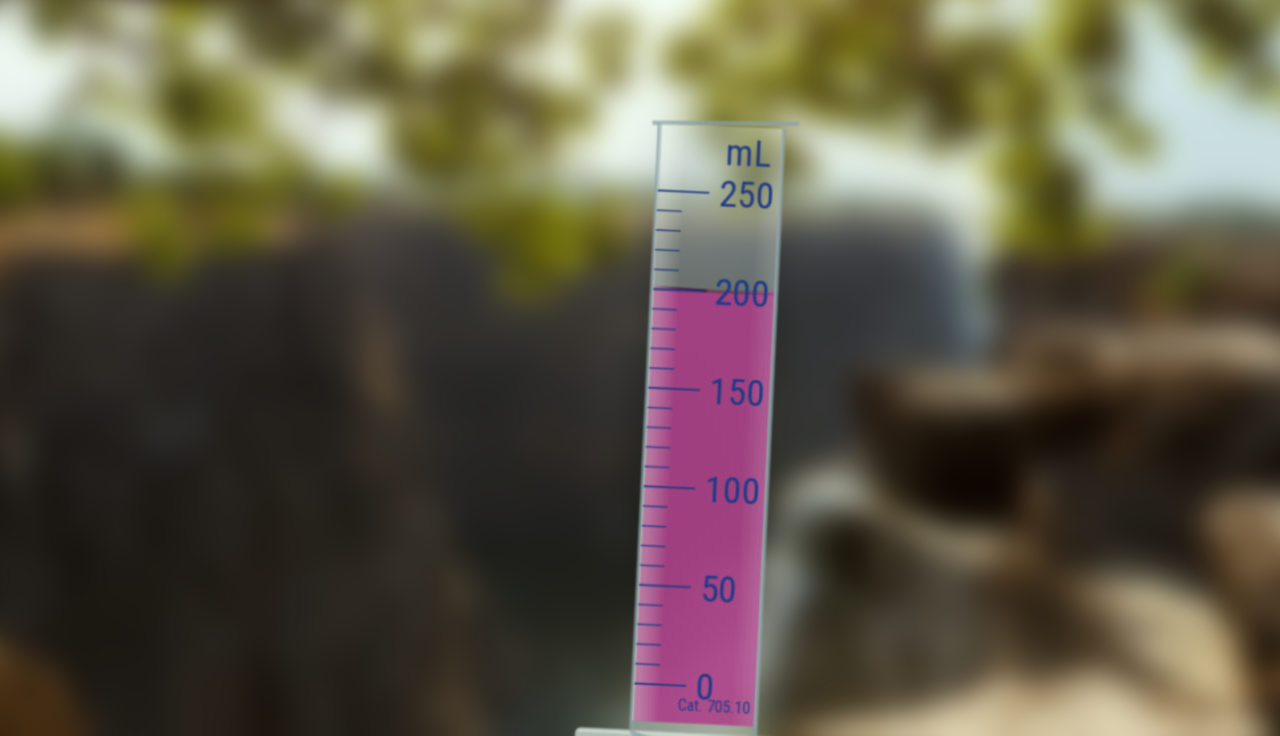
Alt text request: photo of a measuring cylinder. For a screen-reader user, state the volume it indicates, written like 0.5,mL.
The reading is 200,mL
